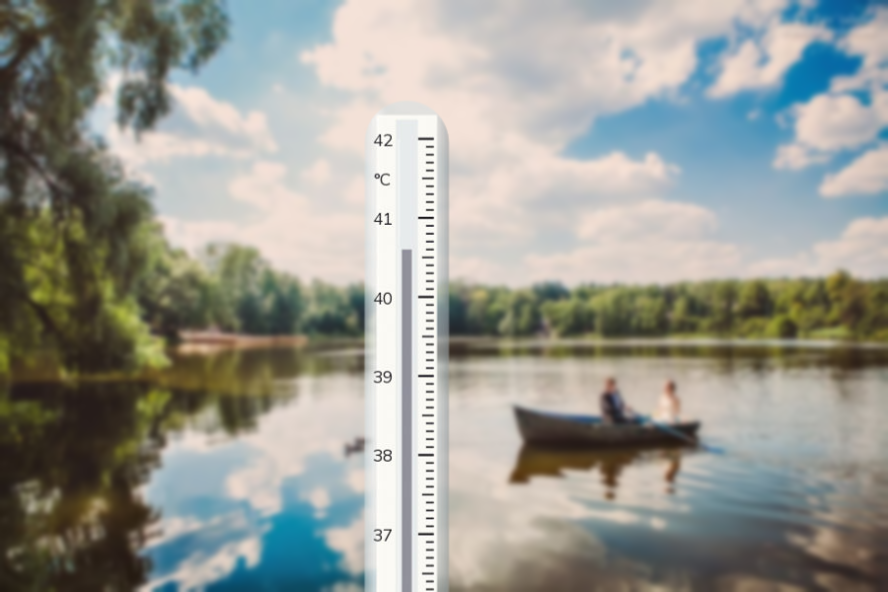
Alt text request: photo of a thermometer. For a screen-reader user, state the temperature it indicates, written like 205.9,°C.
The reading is 40.6,°C
